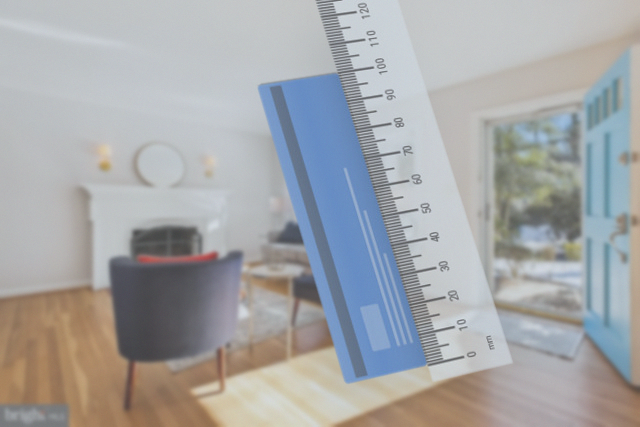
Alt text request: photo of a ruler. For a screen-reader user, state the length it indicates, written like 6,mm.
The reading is 100,mm
